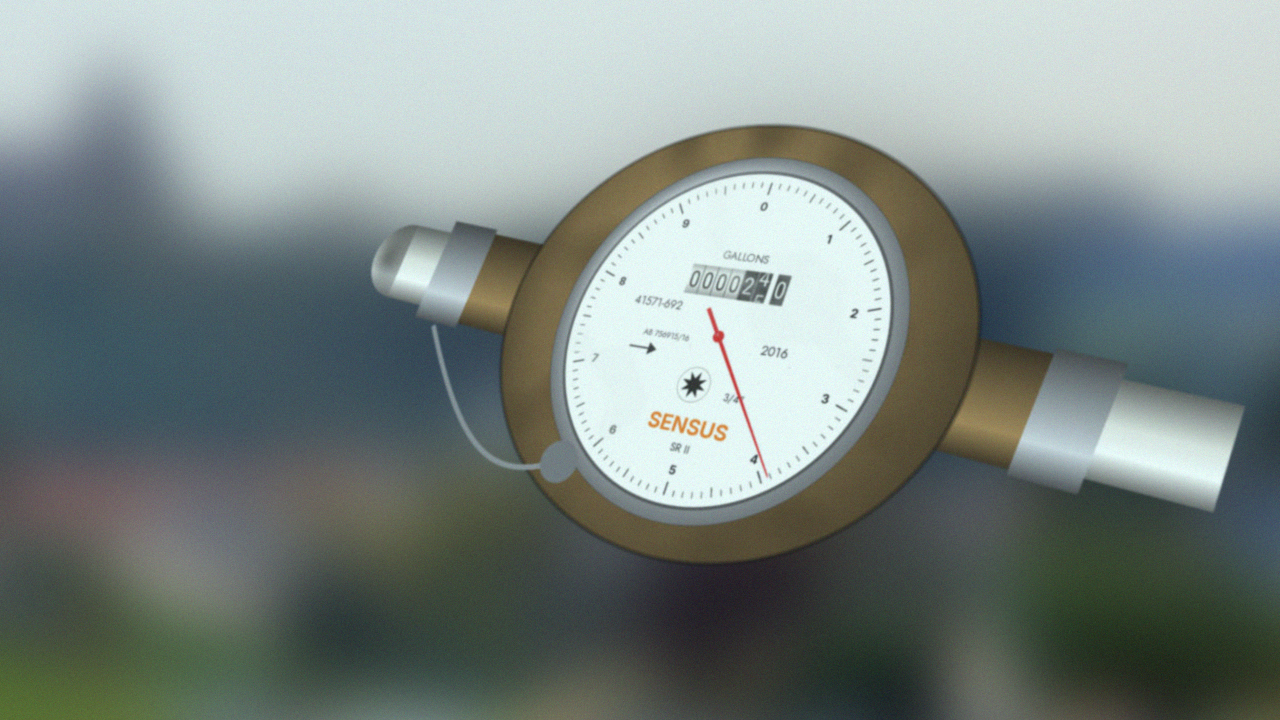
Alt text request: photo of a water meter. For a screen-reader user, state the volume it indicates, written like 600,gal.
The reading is 243.9,gal
